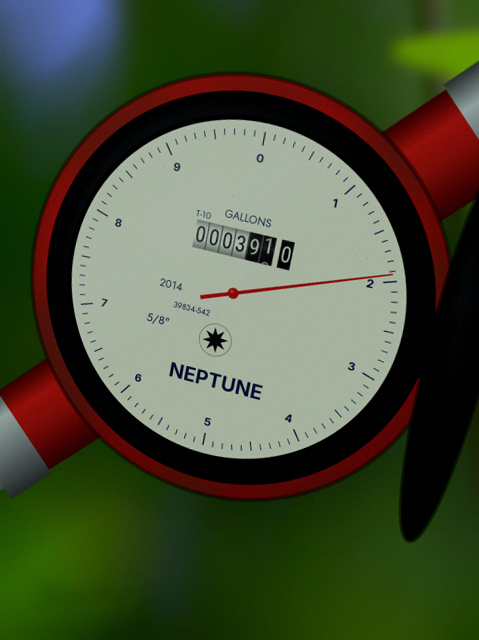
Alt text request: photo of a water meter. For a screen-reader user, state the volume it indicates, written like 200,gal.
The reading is 3911.9,gal
